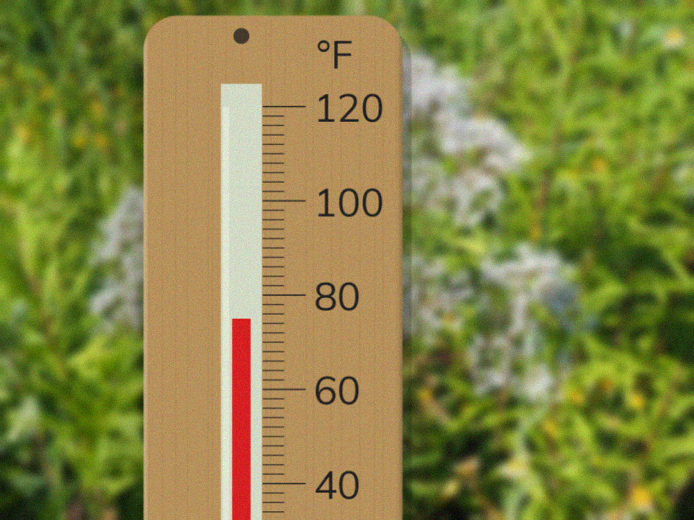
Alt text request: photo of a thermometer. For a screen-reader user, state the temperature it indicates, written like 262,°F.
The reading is 75,°F
